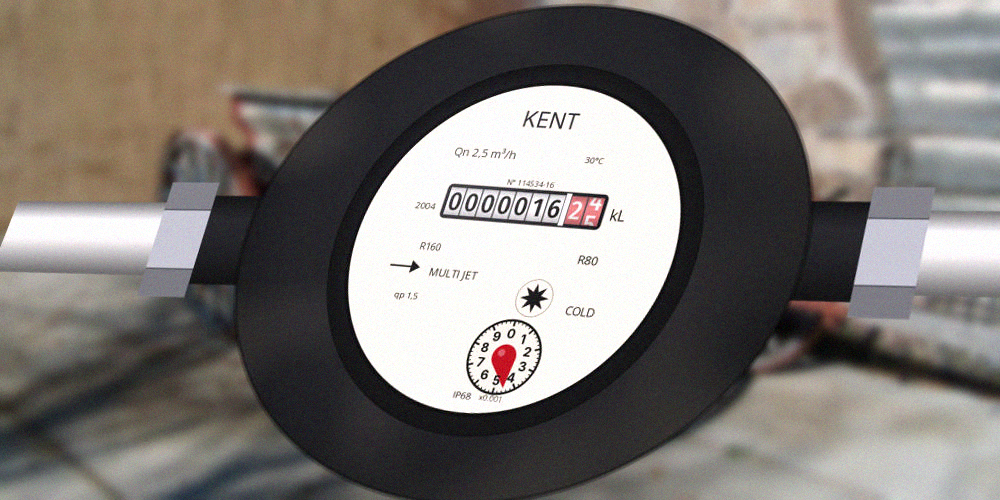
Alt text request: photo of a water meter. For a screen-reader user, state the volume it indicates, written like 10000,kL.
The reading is 16.244,kL
